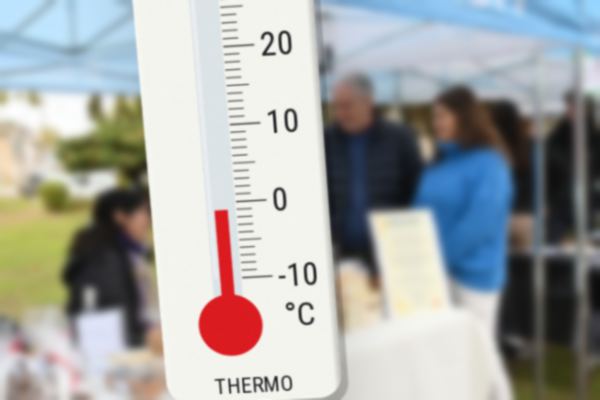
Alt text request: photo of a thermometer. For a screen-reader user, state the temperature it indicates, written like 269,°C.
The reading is -1,°C
